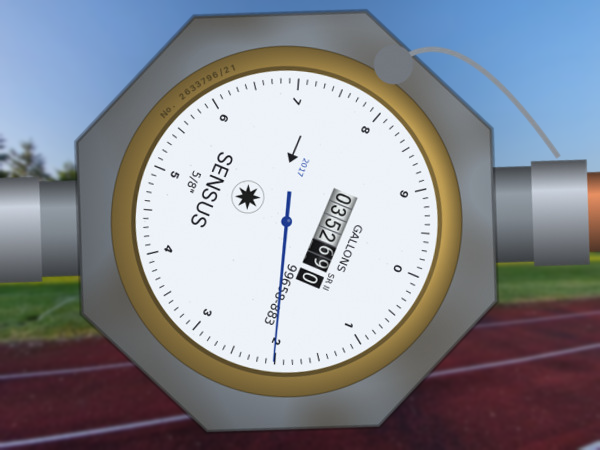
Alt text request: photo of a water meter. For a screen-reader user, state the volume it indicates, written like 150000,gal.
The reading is 352692.0,gal
